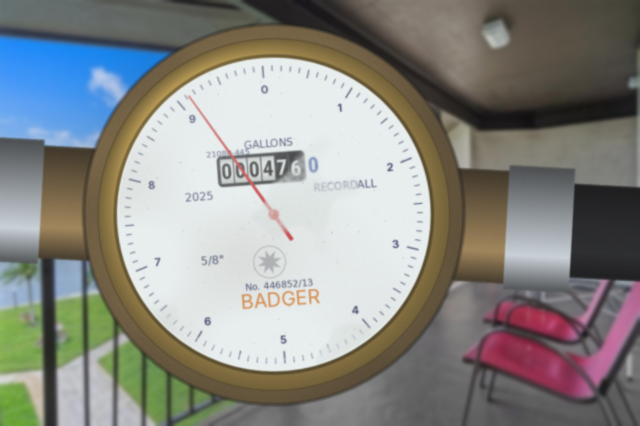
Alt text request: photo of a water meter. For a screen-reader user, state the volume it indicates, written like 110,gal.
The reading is 4759.1,gal
